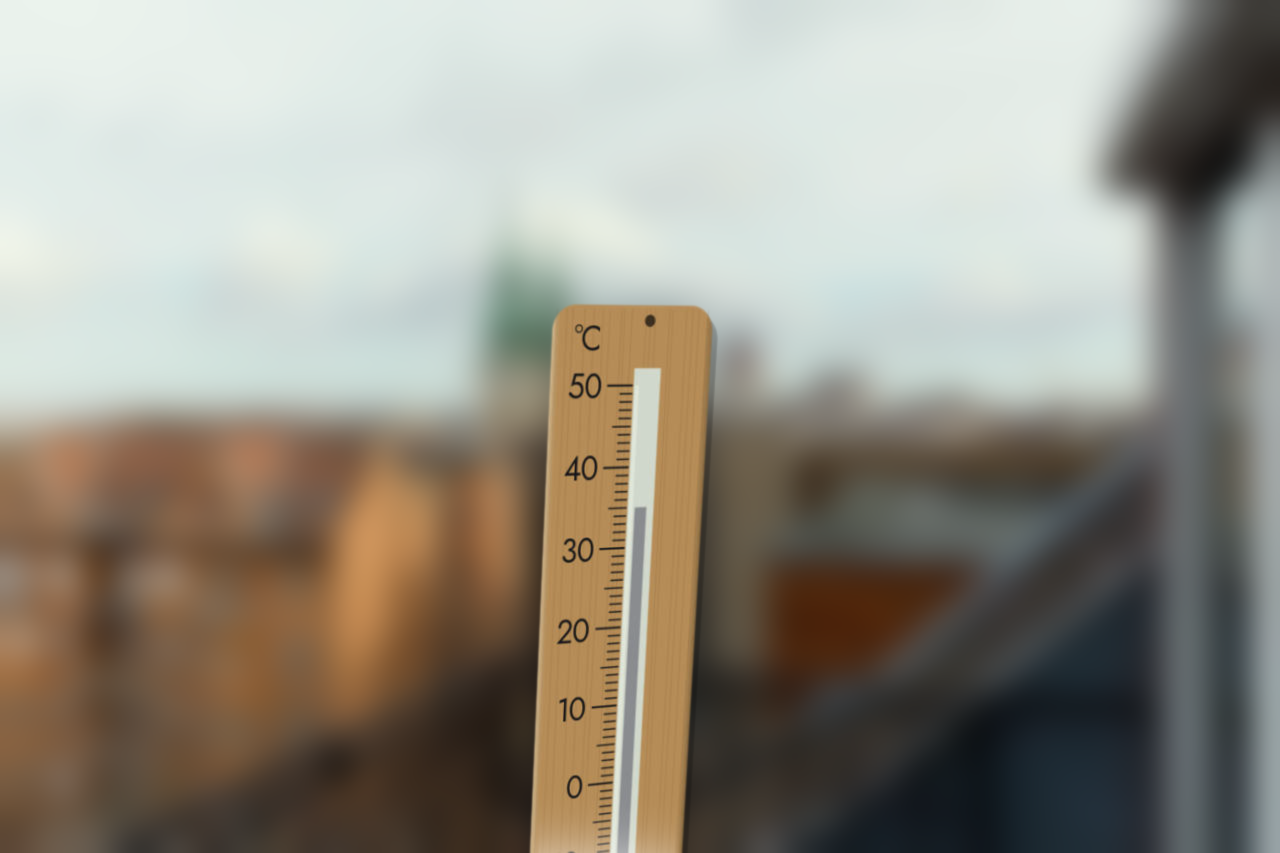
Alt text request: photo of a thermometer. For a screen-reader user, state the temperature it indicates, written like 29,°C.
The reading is 35,°C
